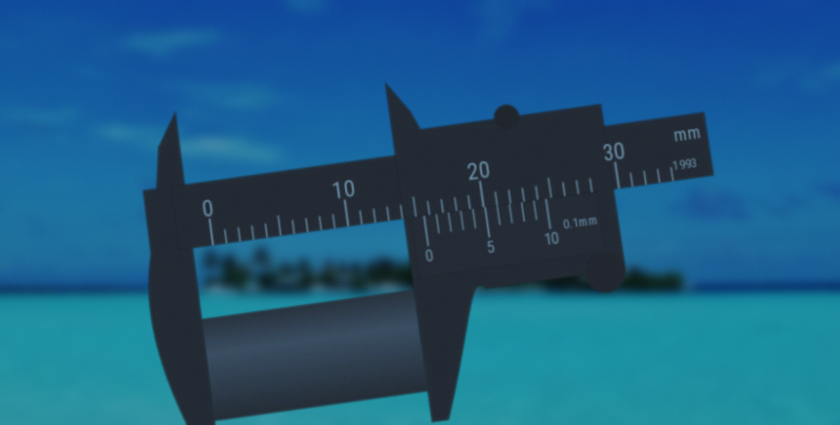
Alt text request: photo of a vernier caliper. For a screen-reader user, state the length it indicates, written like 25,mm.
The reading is 15.6,mm
